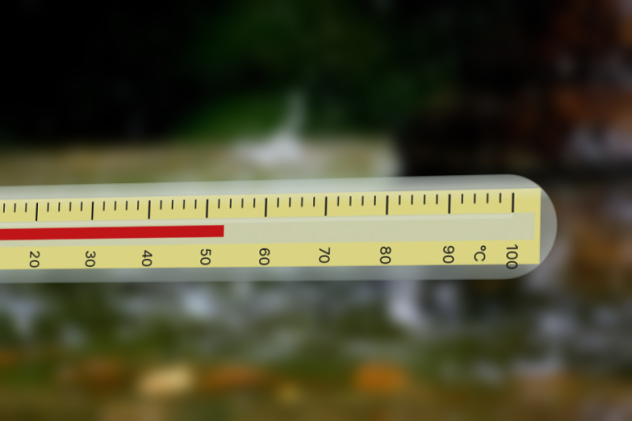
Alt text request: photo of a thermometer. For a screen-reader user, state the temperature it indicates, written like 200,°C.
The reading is 53,°C
